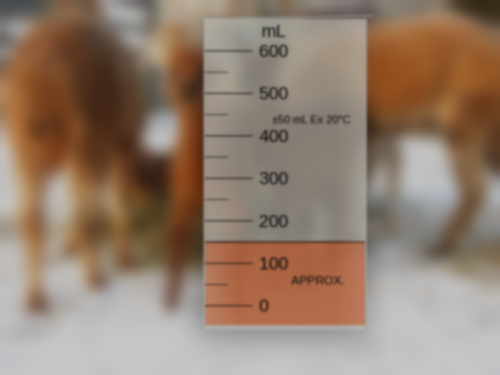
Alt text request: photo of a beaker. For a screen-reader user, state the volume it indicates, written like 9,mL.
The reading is 150,mL
